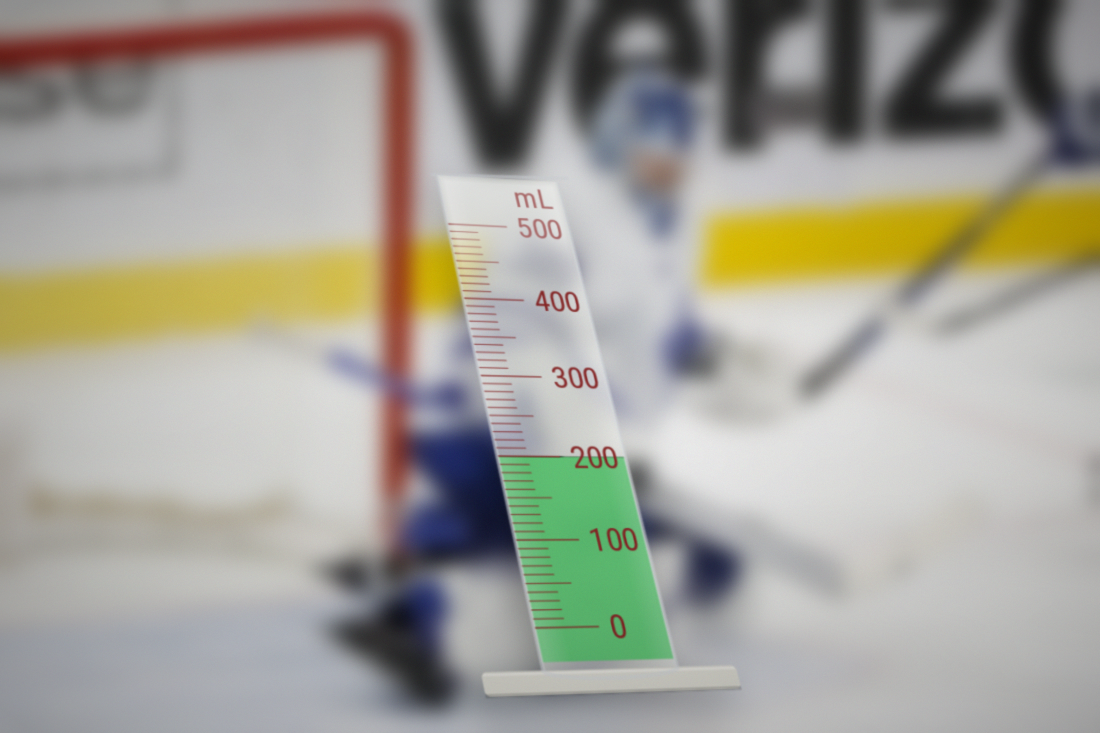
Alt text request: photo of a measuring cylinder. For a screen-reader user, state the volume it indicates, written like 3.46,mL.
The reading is 200,mL
